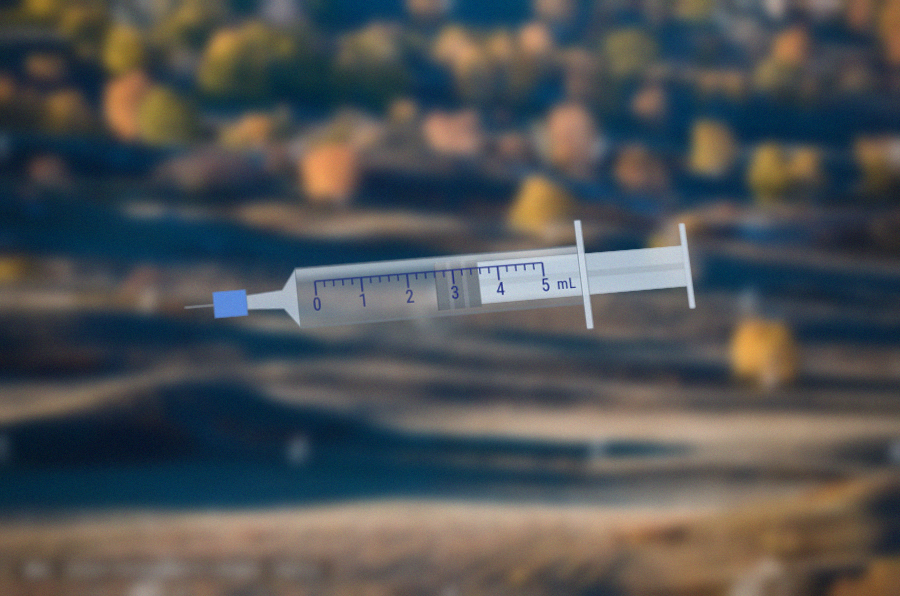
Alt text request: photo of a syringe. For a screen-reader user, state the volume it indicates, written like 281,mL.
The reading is 2.6,mL
